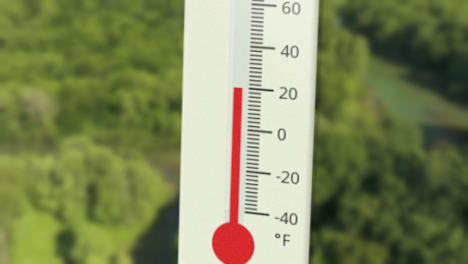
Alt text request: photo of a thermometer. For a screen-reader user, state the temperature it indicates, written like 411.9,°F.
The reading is 20,°F
